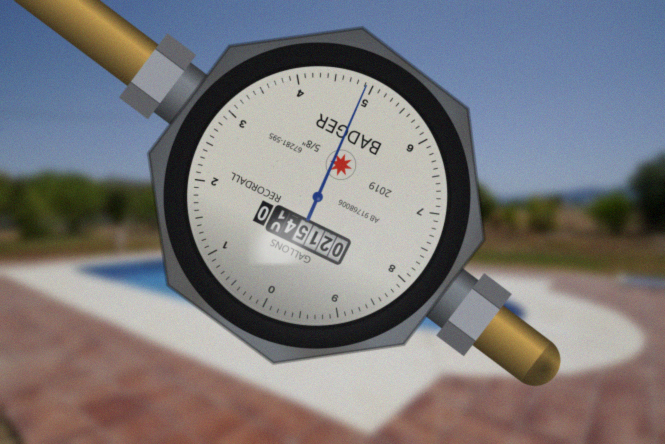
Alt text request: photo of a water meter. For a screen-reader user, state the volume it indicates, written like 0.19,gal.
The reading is 215404.9,gal
